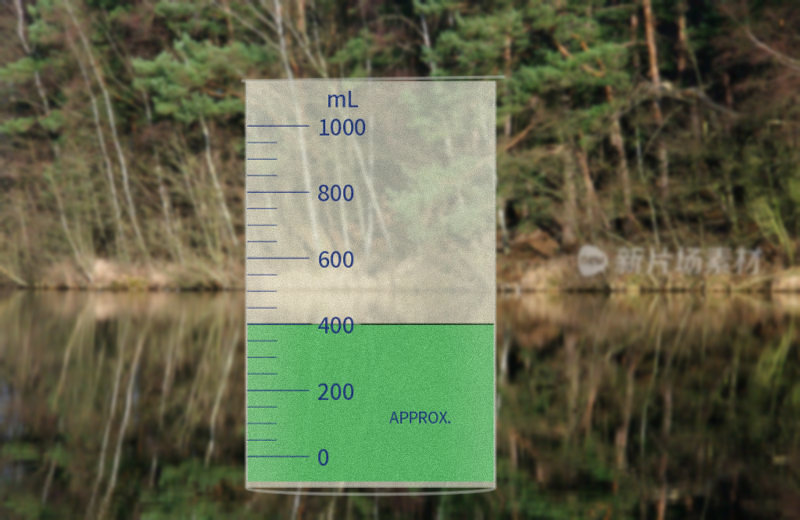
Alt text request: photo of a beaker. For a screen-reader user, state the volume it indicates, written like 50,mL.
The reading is 400,mL
